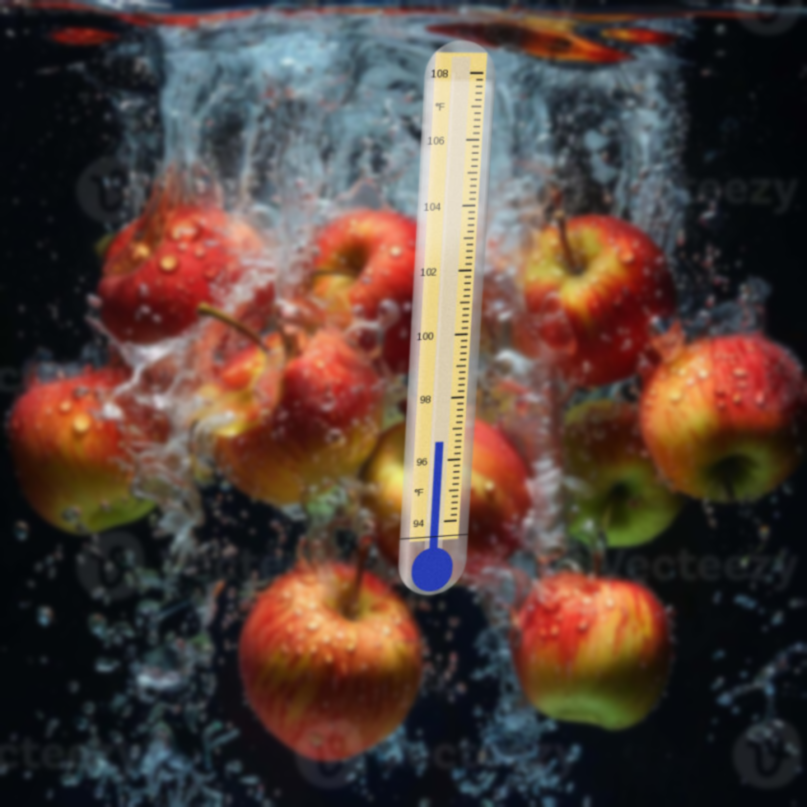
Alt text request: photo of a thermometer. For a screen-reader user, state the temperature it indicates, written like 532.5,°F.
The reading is 96.6,°F
